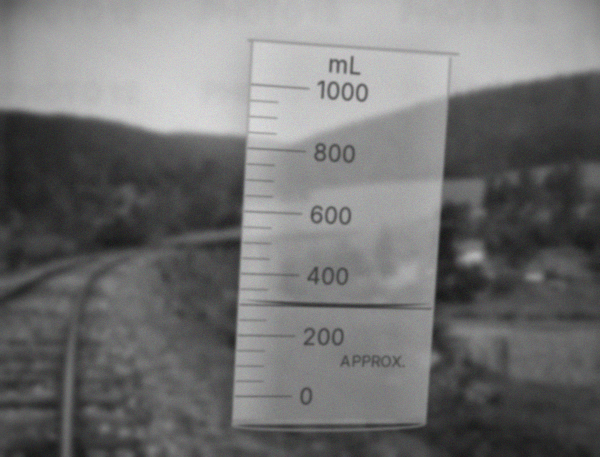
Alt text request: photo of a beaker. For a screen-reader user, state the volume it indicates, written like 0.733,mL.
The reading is 300,mL
